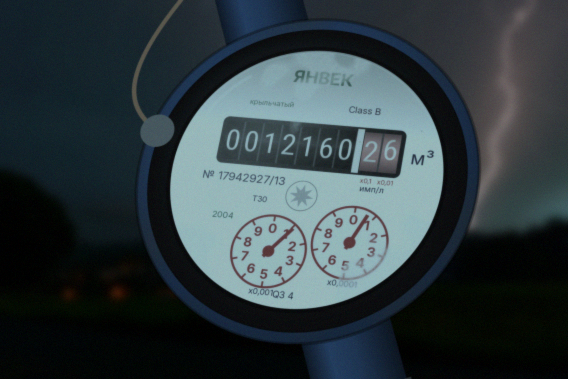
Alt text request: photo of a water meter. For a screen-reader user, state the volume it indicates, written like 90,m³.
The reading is 12160.2610,m³
